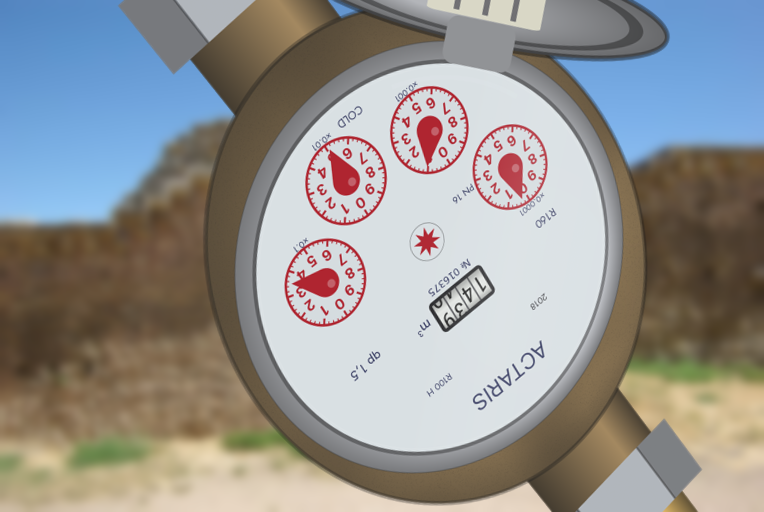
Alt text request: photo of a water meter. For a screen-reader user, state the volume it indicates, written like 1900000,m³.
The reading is 1439.3510,m³
